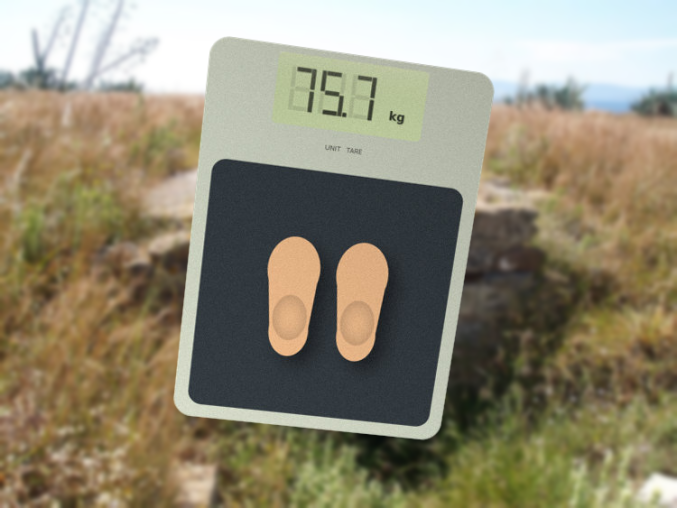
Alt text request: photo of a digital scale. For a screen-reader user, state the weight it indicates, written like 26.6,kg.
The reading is 75.7,kg
